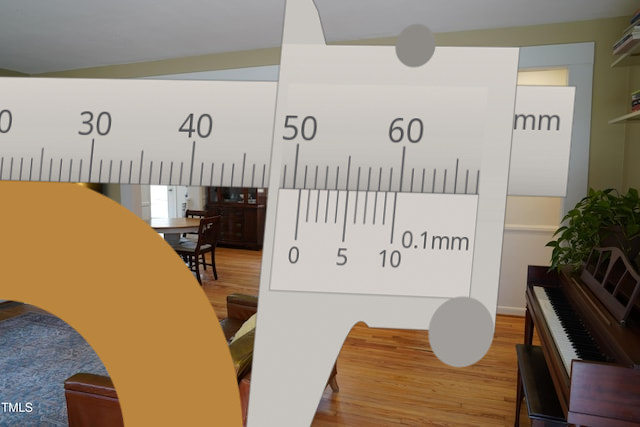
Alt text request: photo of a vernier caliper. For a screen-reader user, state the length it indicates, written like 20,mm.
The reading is 50.6,mm
